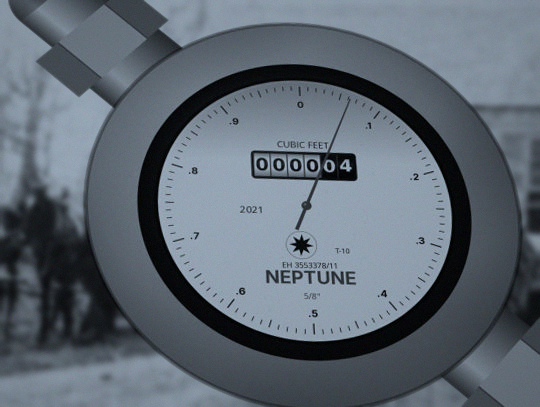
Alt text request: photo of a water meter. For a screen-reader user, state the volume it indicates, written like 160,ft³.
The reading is 4.06,ft³
